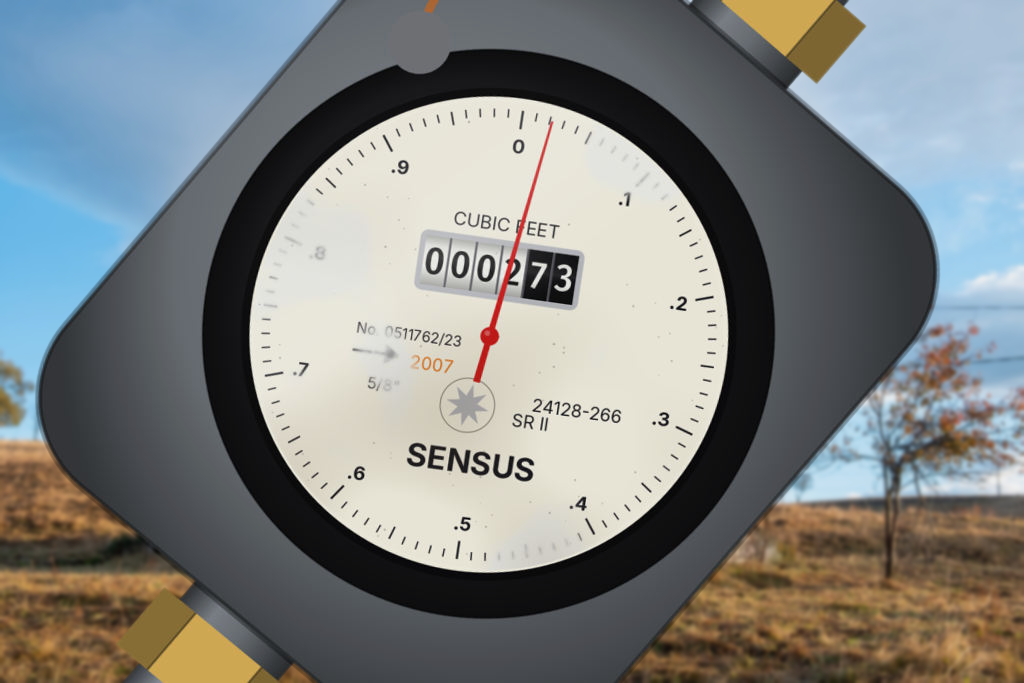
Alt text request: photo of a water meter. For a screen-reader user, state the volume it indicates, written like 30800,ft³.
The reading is 273.02,ft³
